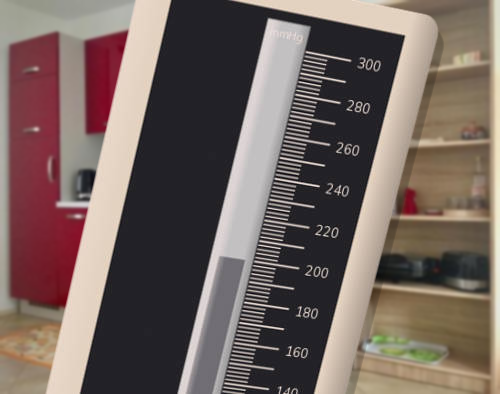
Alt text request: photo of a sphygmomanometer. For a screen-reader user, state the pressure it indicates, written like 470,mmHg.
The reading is 200,mmHg
